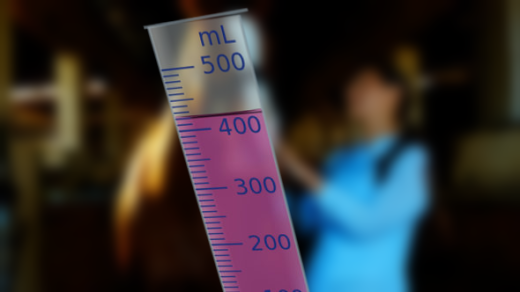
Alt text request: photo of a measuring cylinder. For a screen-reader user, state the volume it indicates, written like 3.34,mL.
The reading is 420,mL
